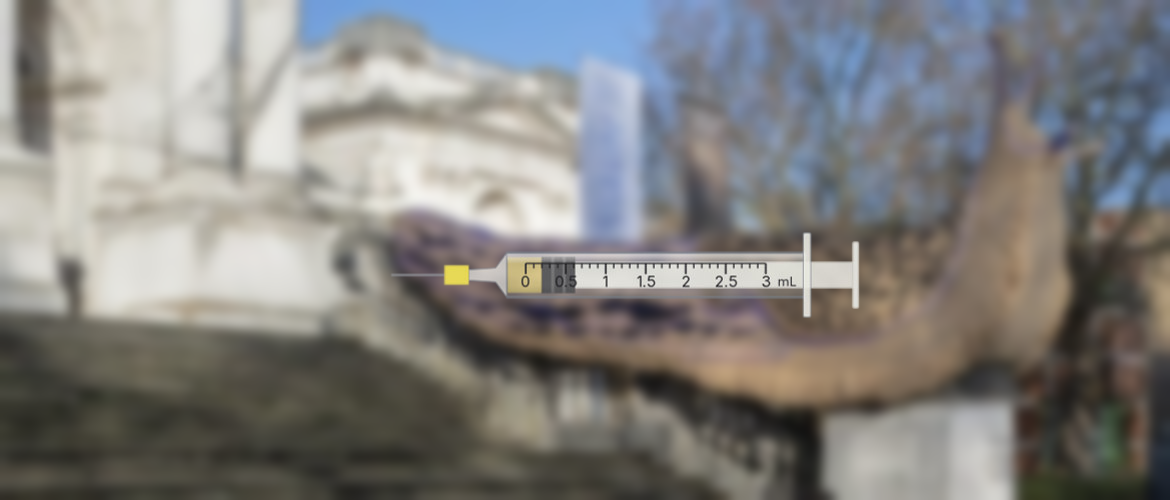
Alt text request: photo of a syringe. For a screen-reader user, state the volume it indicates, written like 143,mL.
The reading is 0.2,mL
